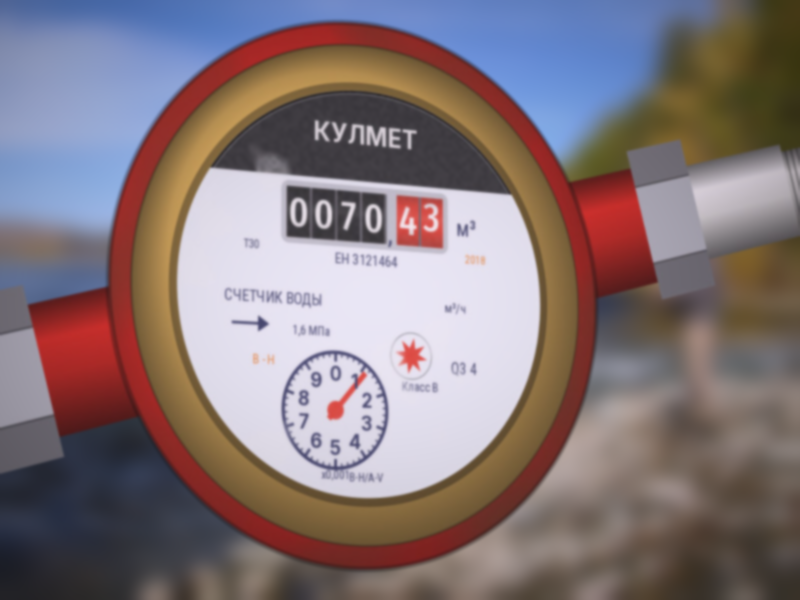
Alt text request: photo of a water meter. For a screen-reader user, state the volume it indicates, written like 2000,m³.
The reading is 70.431,m³
